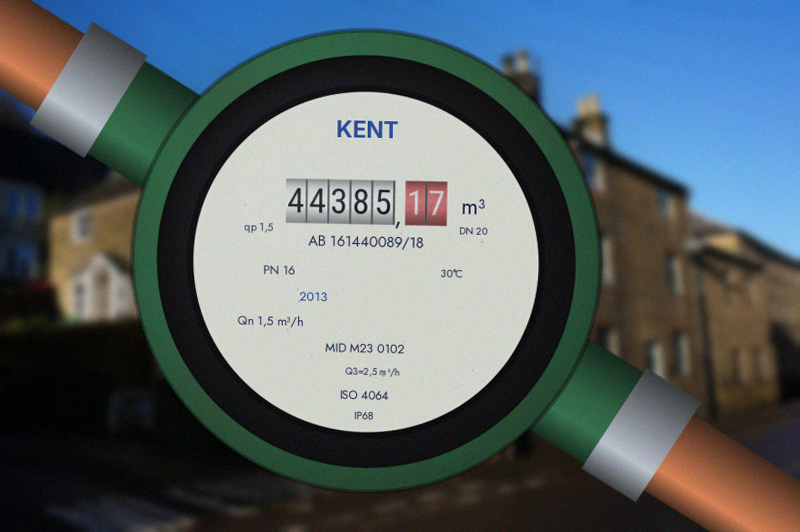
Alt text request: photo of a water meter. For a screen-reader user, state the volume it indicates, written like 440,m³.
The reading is 44385.17,m³
